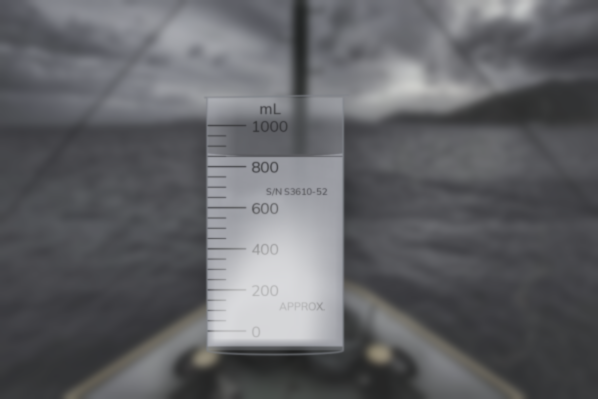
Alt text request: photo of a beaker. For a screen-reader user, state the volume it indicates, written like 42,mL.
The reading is 850,mL
